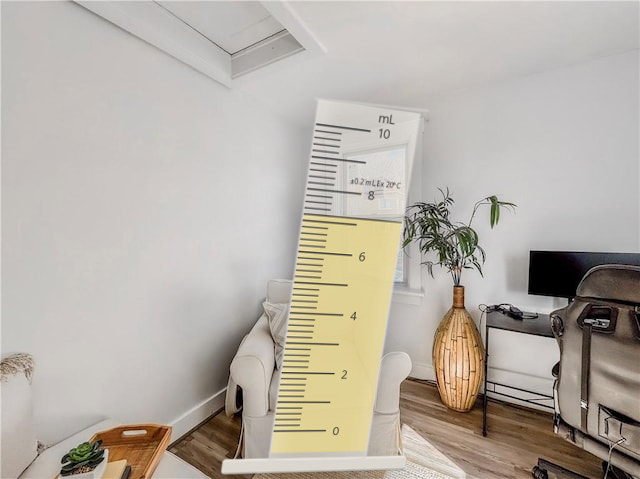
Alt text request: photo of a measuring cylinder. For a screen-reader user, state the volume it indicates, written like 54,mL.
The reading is 7.2,mL
